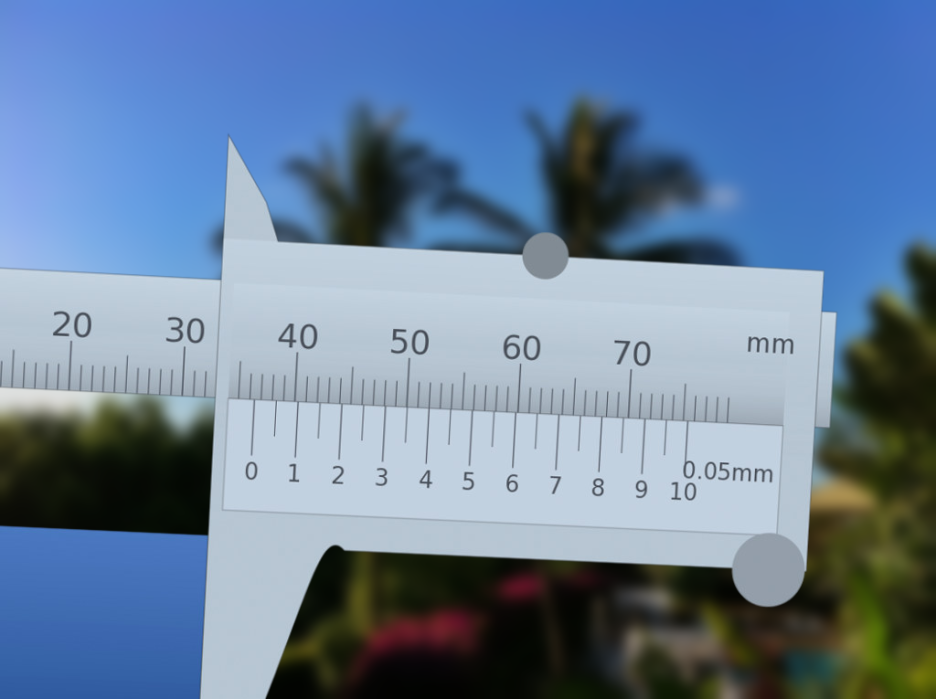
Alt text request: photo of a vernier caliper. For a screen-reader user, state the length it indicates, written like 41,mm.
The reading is 36.4,mm
